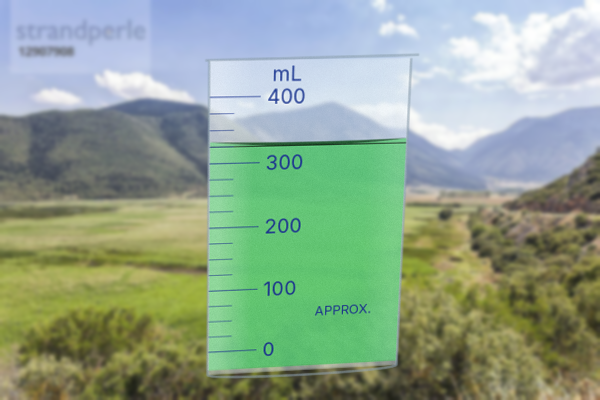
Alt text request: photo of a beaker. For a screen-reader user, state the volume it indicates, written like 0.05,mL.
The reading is 325,mL
